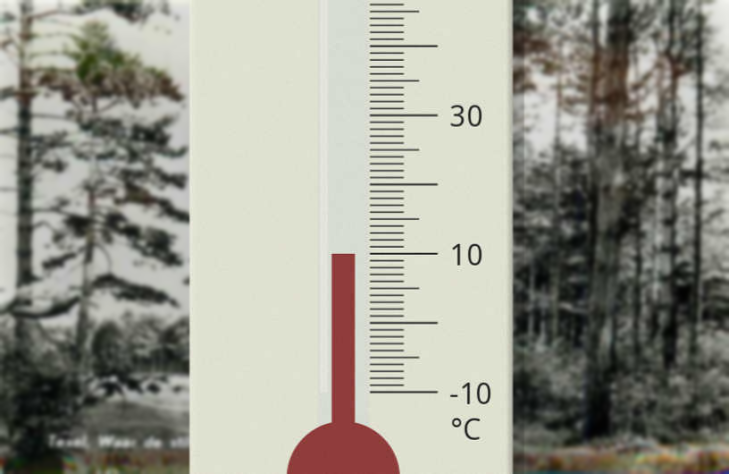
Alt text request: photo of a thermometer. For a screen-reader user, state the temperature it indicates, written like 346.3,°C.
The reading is 10,°C
